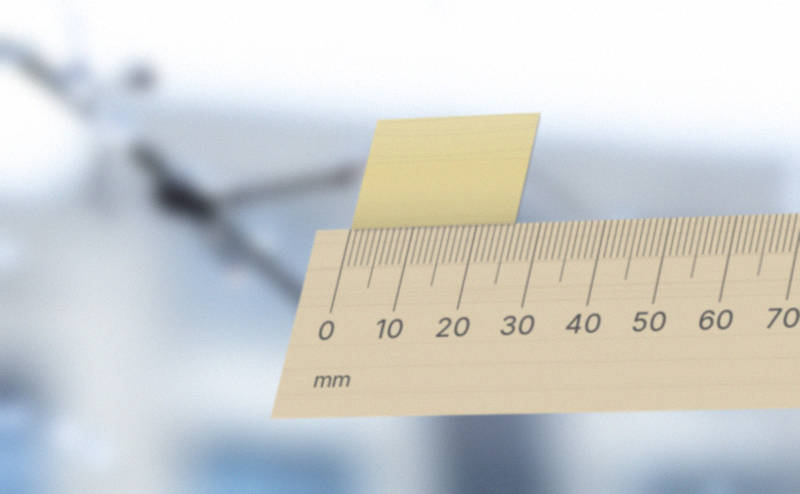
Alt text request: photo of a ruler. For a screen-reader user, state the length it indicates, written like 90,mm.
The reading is 26,mm
